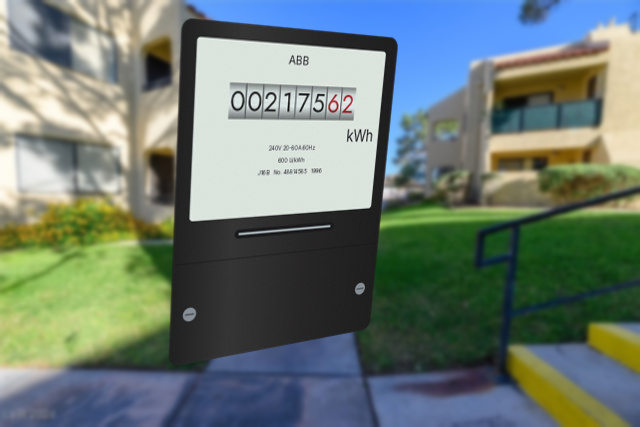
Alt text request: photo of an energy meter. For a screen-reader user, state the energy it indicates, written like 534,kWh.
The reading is 2175.62,kWh
